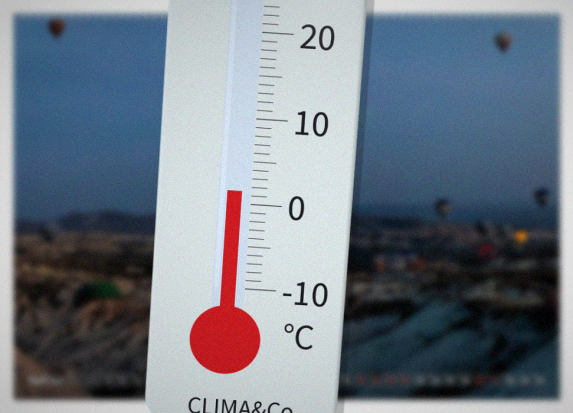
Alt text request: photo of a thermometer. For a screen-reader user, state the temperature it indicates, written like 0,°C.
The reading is 1.5,°C
